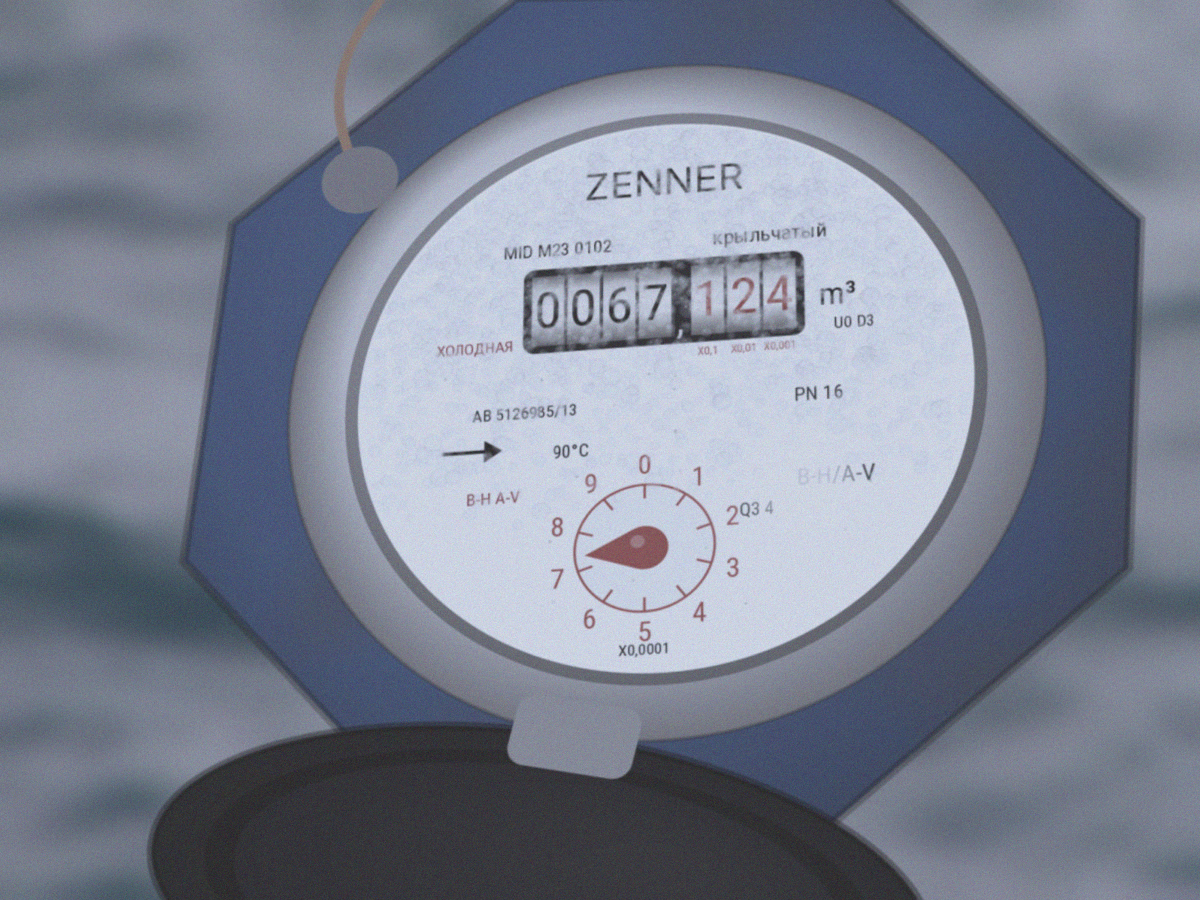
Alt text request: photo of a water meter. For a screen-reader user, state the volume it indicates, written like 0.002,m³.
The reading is 67.1247,m³
